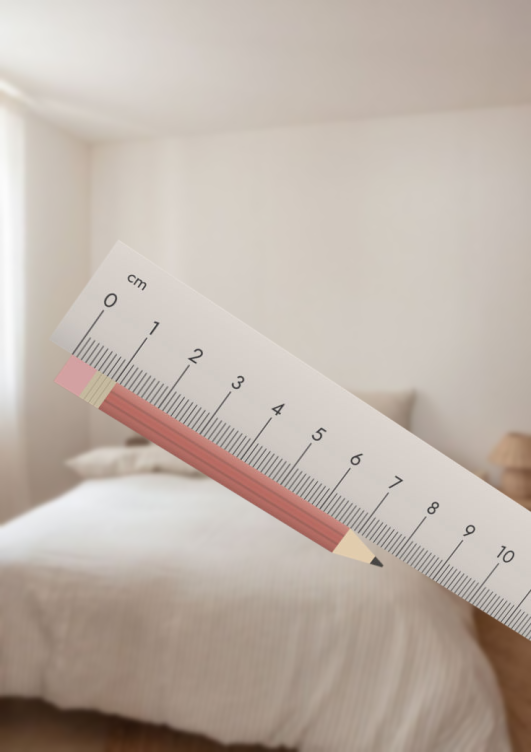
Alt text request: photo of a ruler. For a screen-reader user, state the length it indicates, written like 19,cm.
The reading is 7.9,cm
